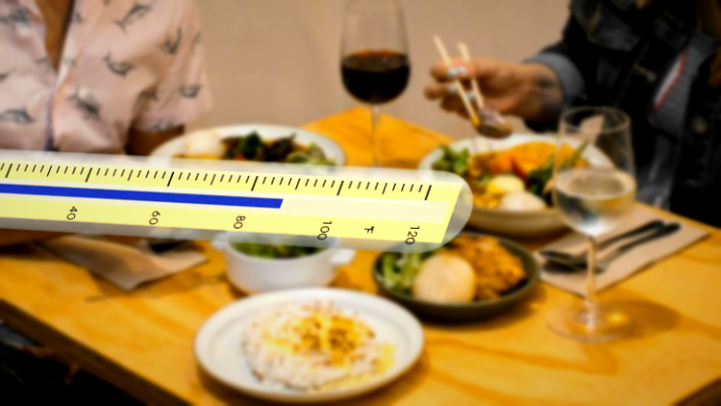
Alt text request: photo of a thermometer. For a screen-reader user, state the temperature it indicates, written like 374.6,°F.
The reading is 88,°F
